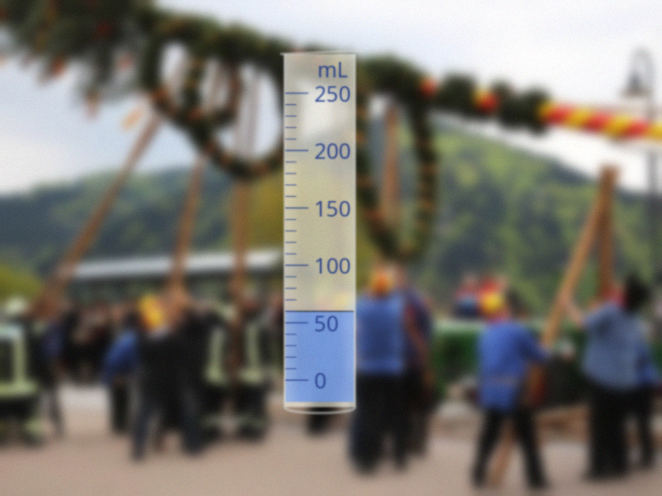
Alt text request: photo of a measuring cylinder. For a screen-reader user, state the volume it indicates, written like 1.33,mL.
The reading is 60,mL
